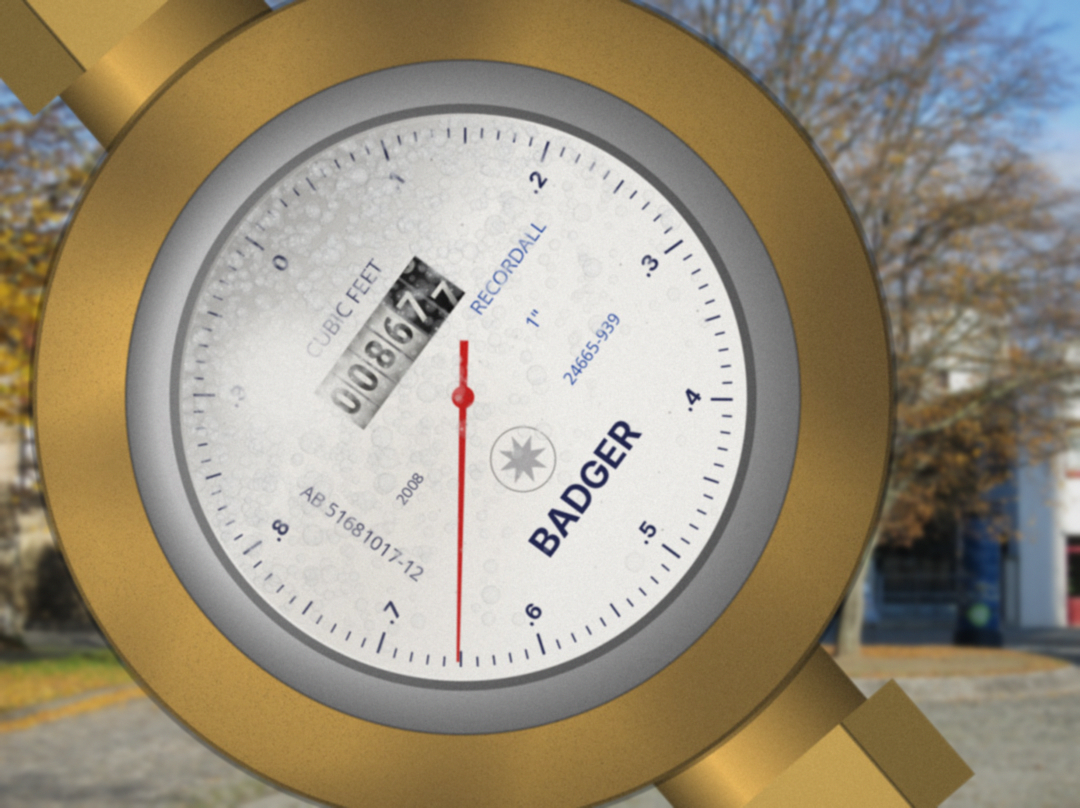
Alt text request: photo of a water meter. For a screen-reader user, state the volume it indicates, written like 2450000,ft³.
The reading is 8676.65,ft³
